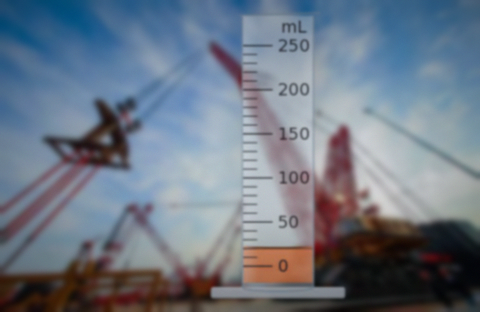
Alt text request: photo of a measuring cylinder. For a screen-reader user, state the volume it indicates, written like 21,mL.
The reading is 20,mL
